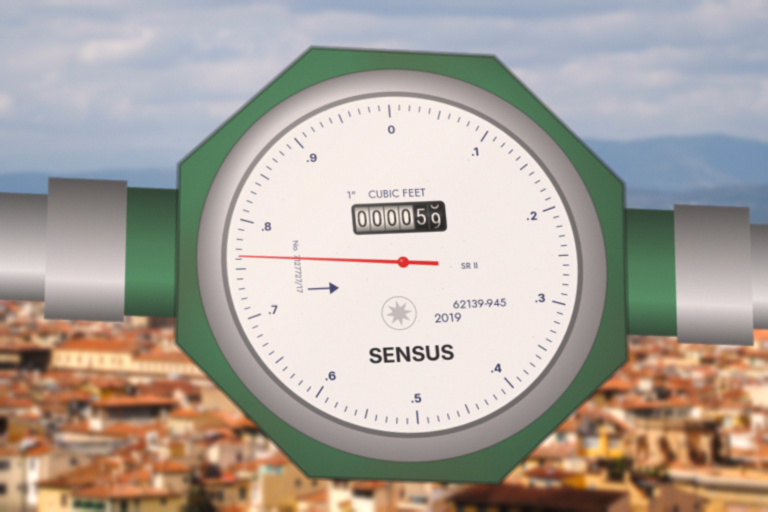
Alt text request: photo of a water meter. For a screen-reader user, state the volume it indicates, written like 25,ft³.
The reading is 58.76,ft³
